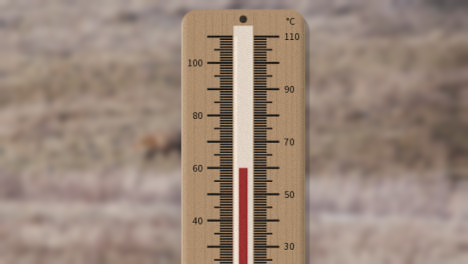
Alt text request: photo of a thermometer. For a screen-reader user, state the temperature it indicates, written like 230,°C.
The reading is 60,°C
